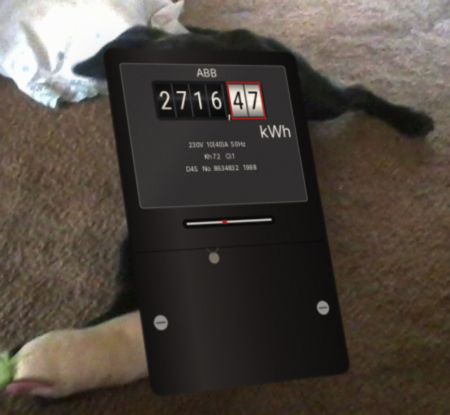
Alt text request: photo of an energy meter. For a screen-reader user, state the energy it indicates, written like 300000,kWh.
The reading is 2716.47,kWh
